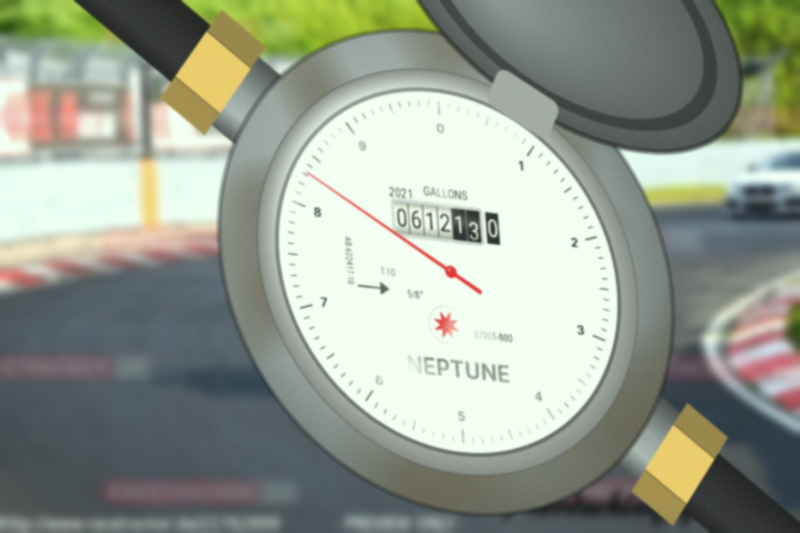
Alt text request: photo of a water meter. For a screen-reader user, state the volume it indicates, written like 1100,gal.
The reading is 612128.3,gal
